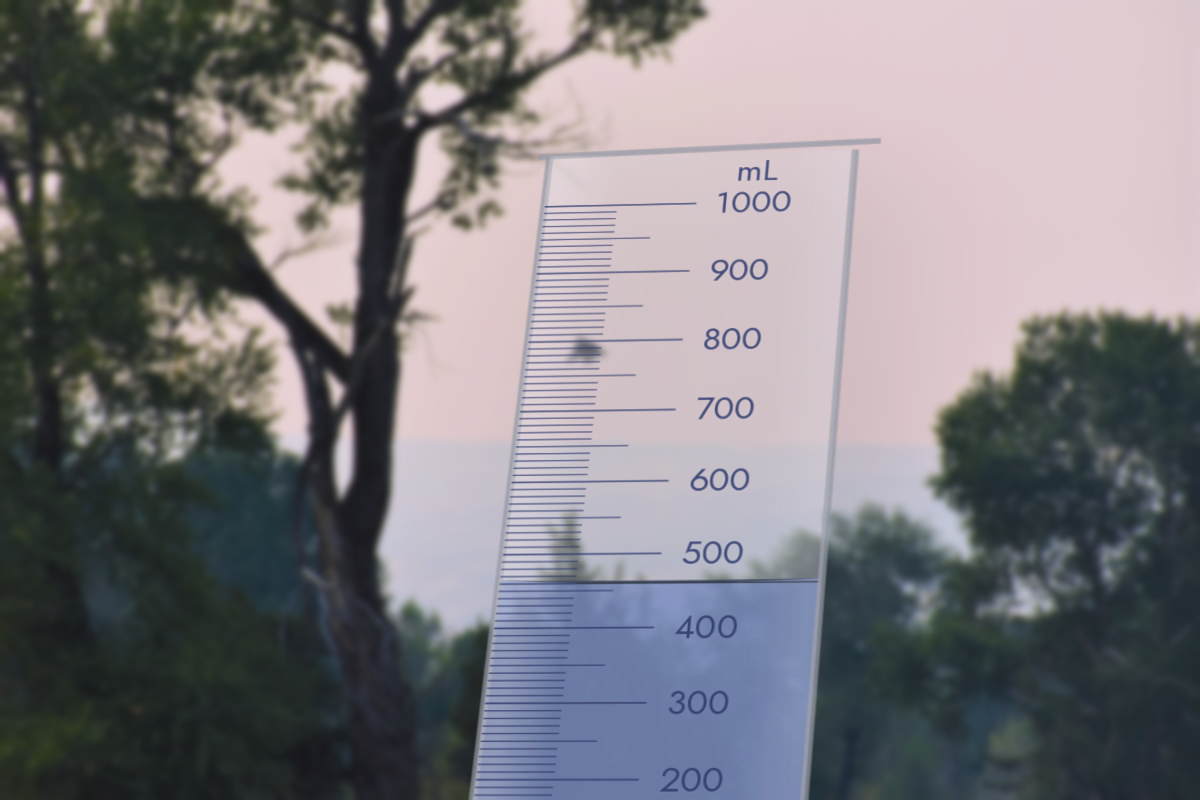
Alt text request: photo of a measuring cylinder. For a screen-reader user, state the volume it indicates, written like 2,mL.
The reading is 460,mL
